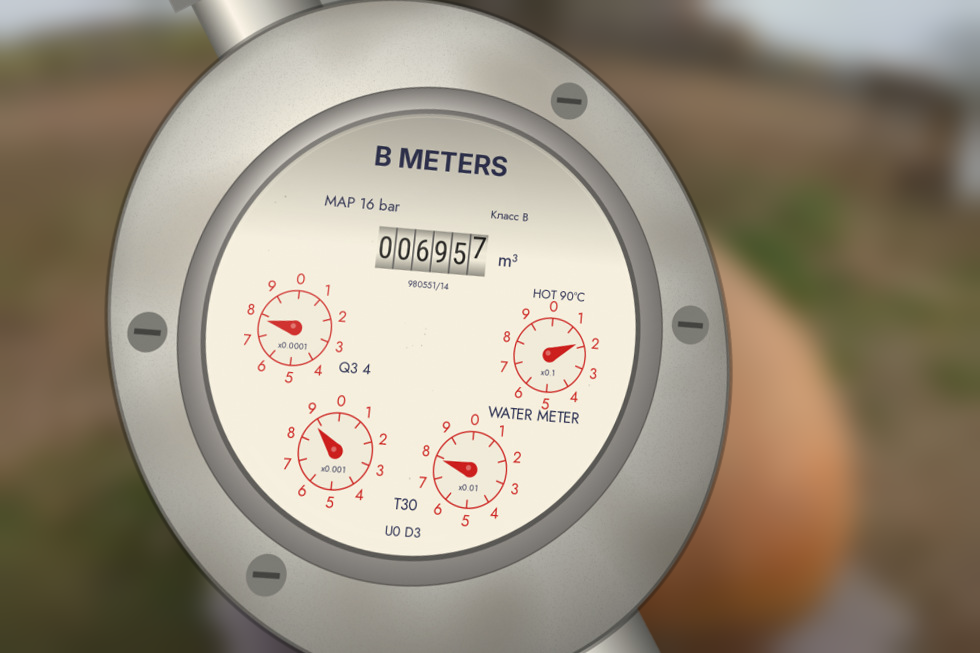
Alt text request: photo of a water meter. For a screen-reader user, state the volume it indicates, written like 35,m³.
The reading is 6957.1787,m³
